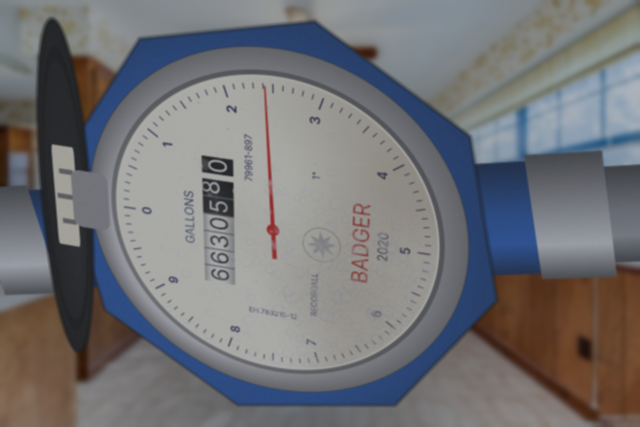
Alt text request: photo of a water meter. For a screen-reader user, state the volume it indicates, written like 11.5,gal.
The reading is 6630582.4,gal
